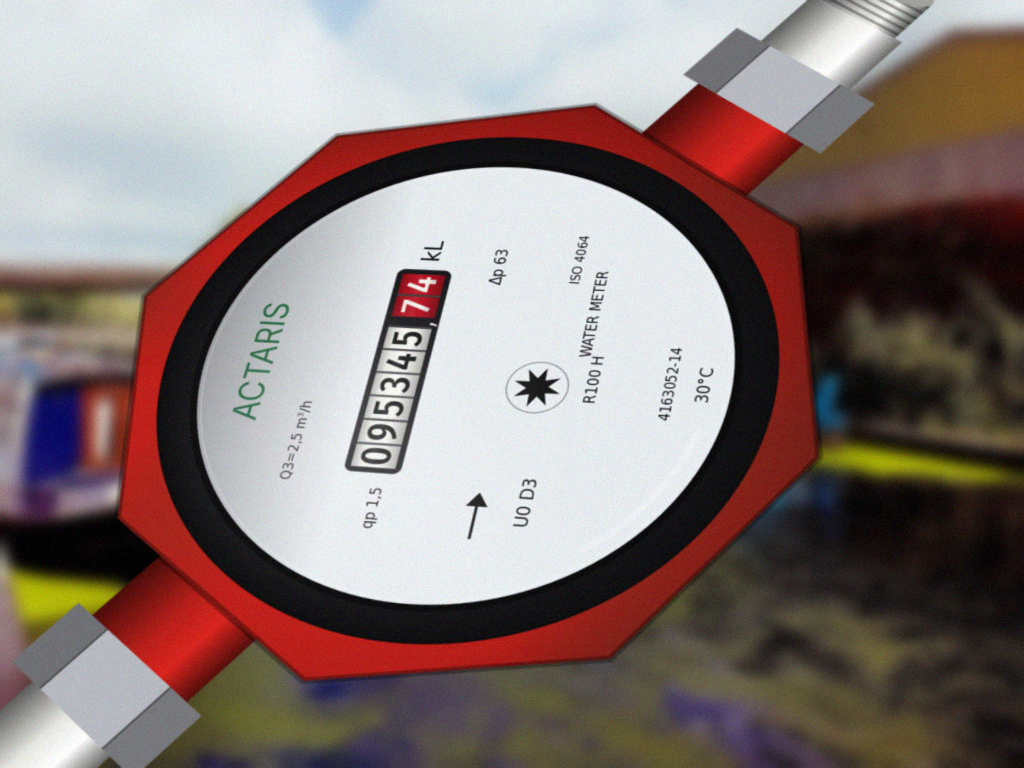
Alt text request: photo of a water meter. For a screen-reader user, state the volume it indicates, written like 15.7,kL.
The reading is 95345.74,kL
